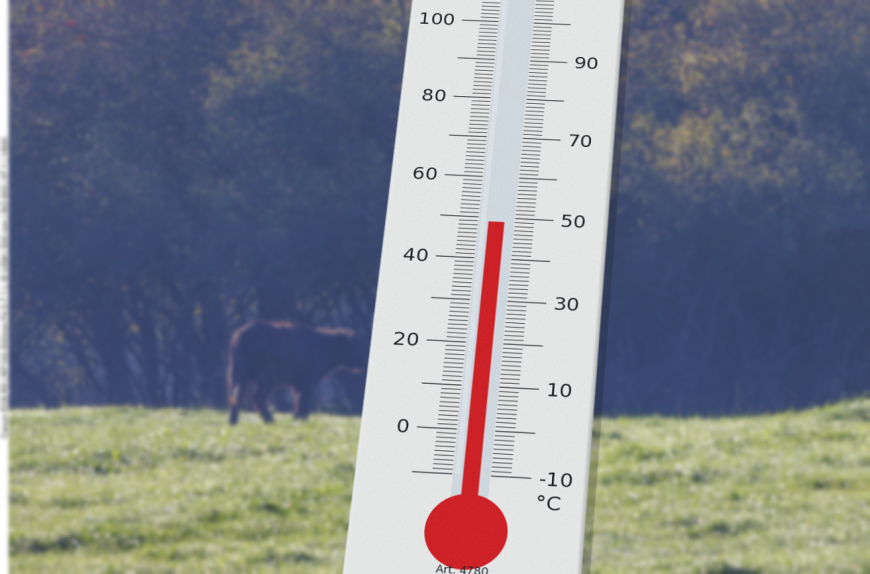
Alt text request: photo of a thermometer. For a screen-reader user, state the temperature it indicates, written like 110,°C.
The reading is 49,°C
